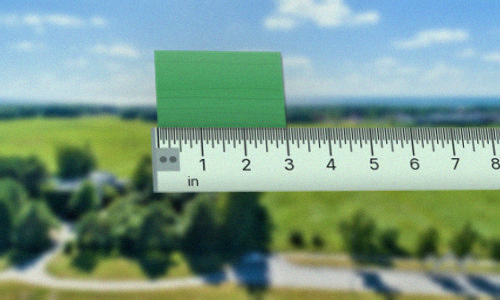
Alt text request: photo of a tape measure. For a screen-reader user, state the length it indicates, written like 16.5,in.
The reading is 3,in
